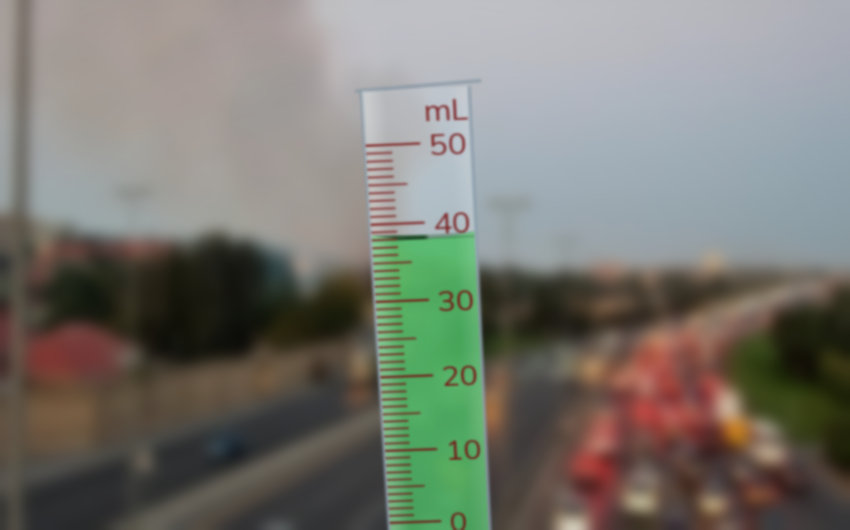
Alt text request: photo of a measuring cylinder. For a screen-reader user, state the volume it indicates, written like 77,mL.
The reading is 38,mL
